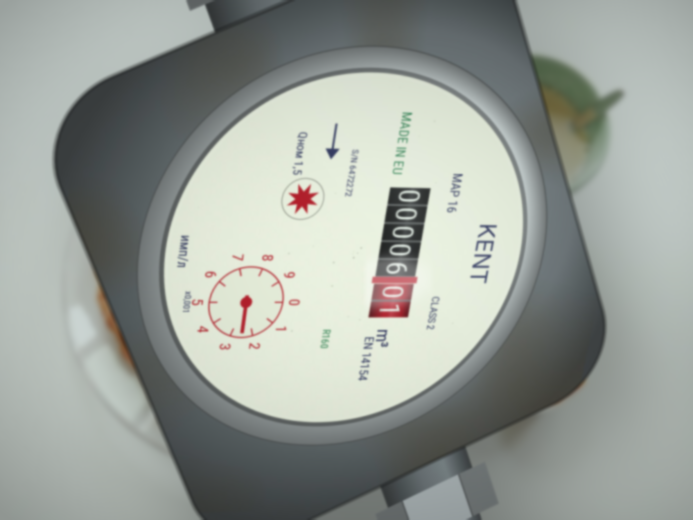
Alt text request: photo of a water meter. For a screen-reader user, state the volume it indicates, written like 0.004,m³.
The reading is 6.012,m³
